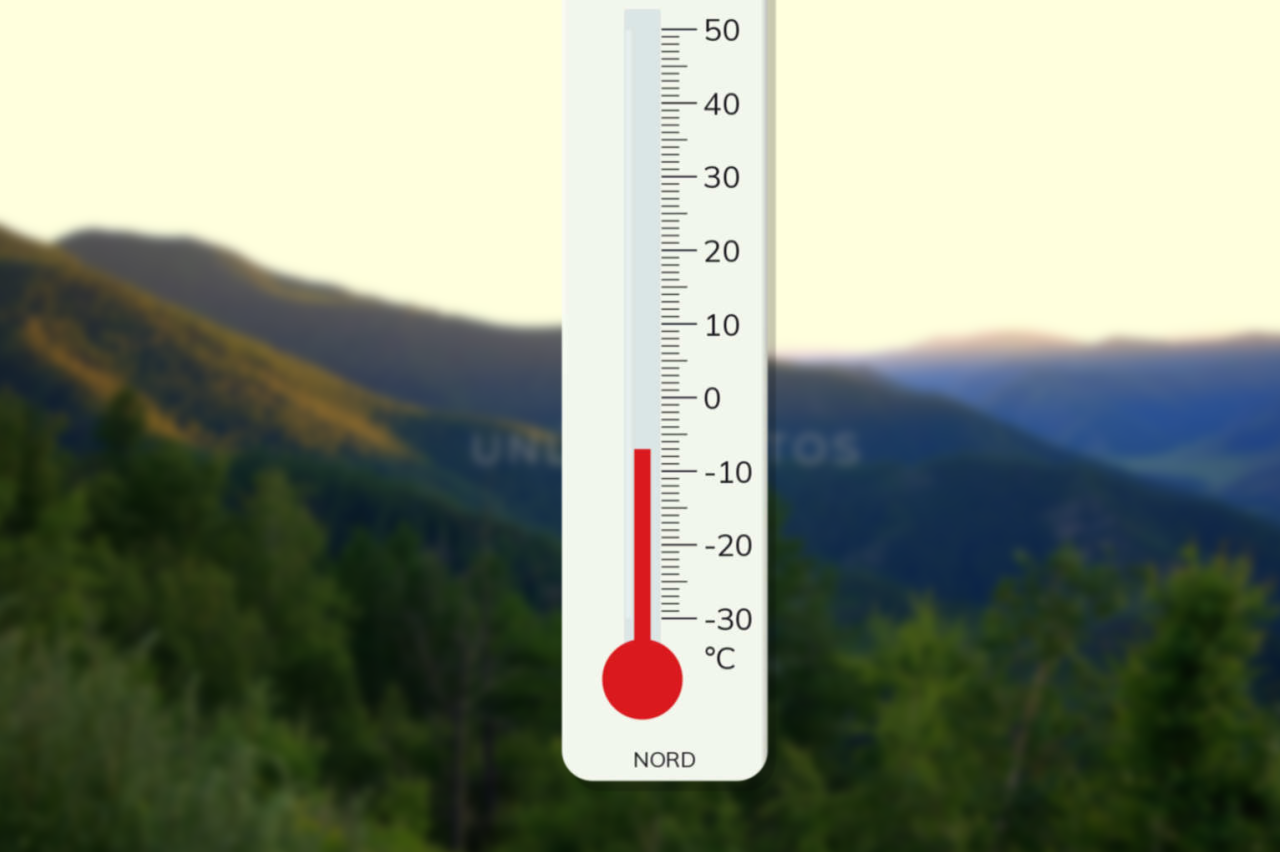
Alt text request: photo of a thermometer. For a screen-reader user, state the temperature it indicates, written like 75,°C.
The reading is -7,°C
